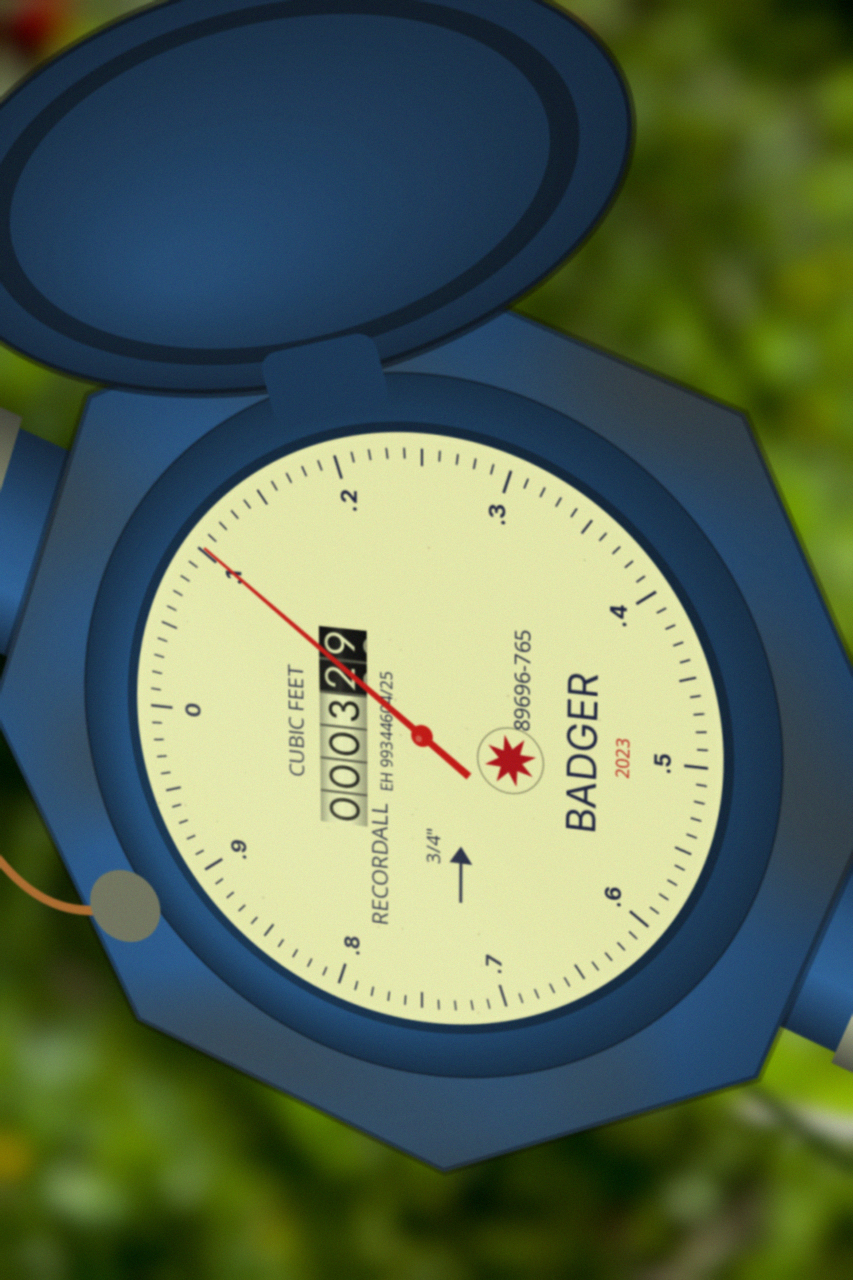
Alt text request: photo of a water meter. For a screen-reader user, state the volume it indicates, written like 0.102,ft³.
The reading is 329.10,ft³
